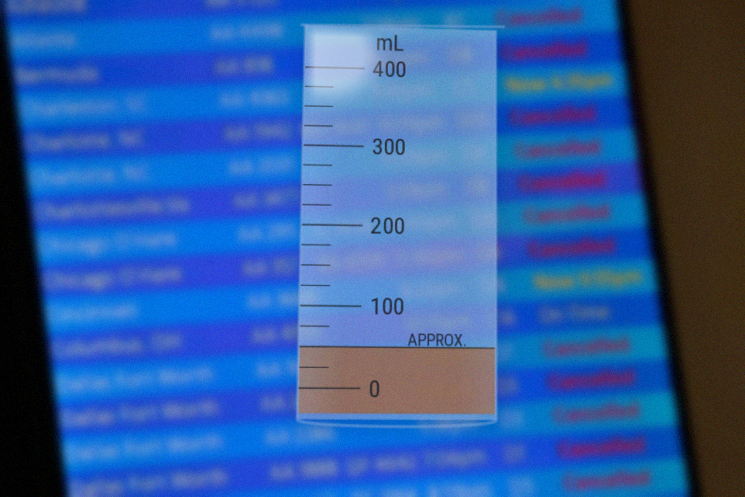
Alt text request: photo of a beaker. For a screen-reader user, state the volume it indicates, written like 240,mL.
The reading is 50,mL
